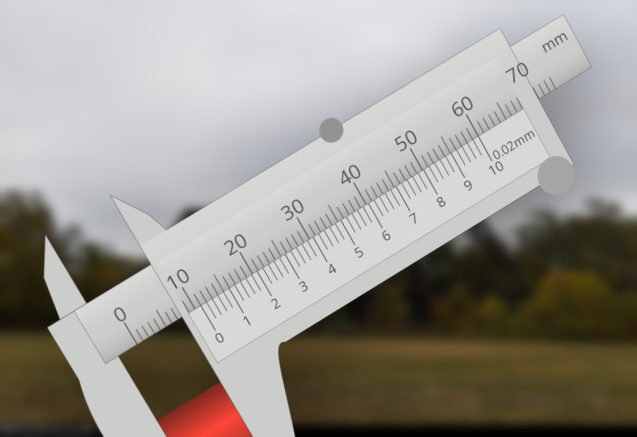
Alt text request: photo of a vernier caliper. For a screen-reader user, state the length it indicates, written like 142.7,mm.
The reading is 11.0,mm
